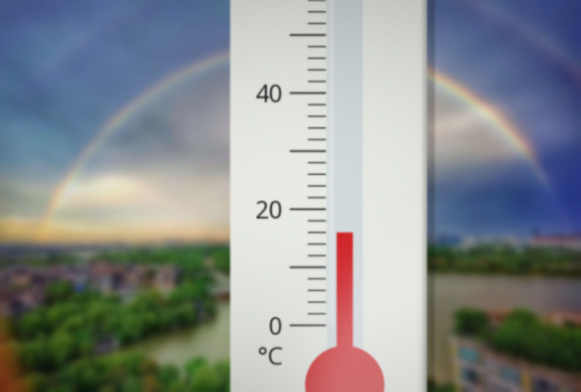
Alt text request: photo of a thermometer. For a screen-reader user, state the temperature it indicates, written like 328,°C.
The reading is 16,°C
